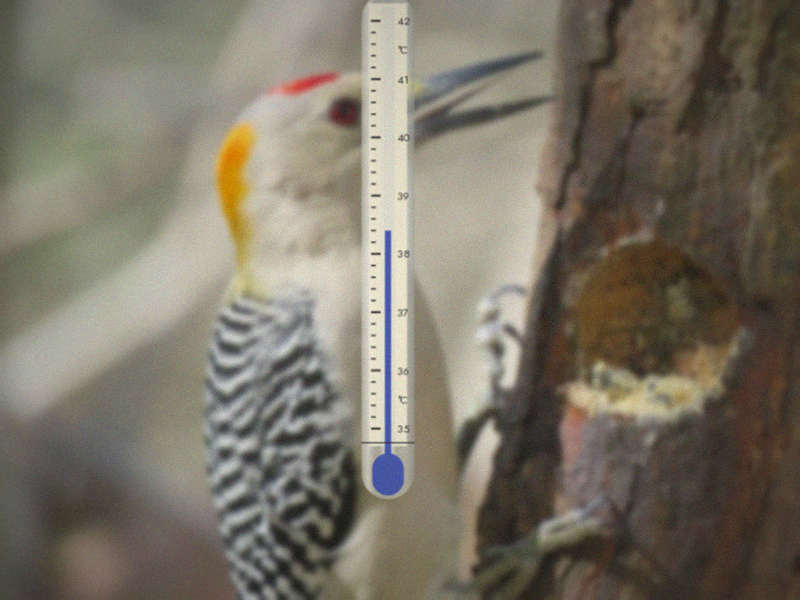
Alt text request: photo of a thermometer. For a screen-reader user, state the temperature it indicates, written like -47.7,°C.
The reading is 38.4,°C
